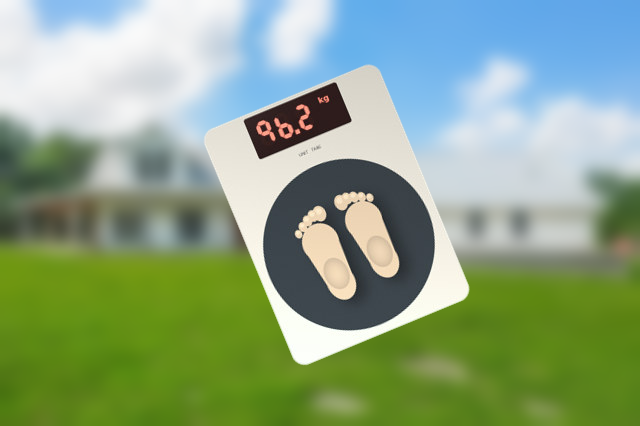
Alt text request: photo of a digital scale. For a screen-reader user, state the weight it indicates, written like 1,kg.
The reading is 96.2,kg
